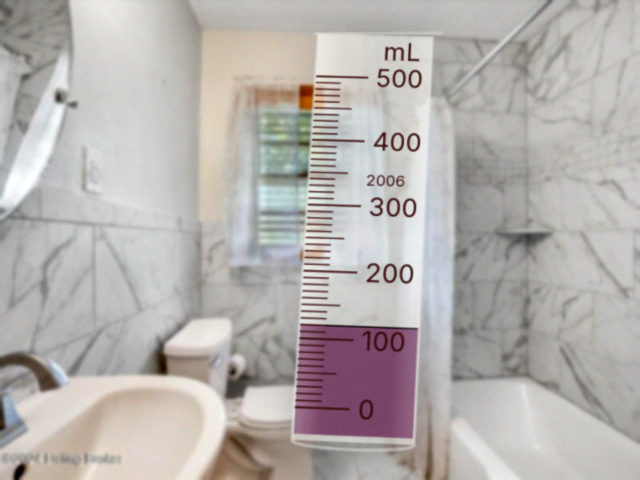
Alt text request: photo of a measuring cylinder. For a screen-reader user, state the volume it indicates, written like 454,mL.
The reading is 120,mL
